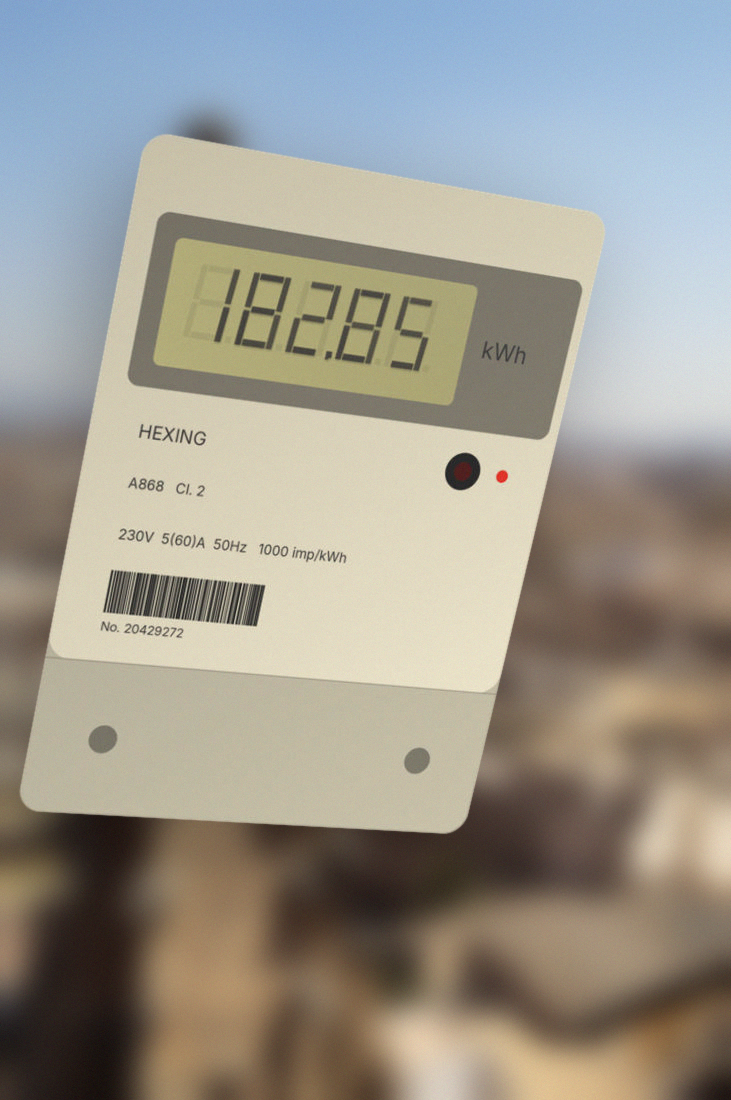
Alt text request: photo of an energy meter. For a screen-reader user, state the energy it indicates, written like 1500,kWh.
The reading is 182.85,kWh
